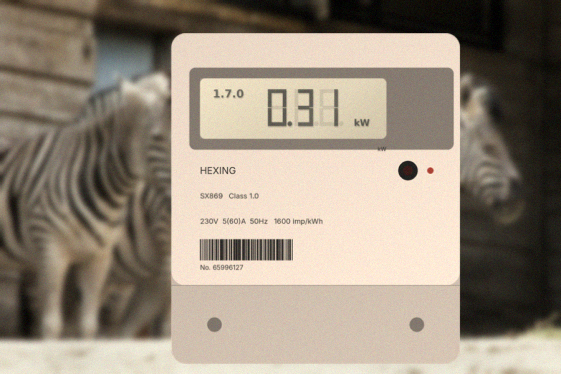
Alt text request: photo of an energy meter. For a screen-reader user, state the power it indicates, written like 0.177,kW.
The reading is 0.31,kW
